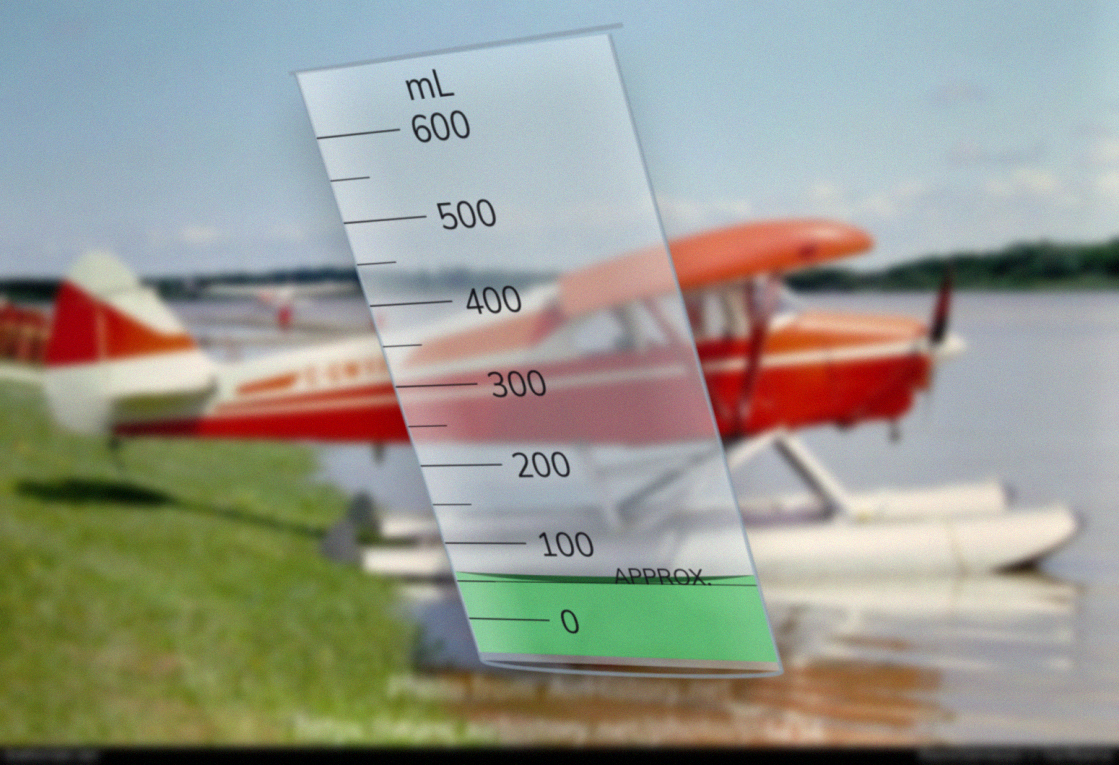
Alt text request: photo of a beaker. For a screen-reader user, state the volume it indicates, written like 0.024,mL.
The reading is 50,mL
